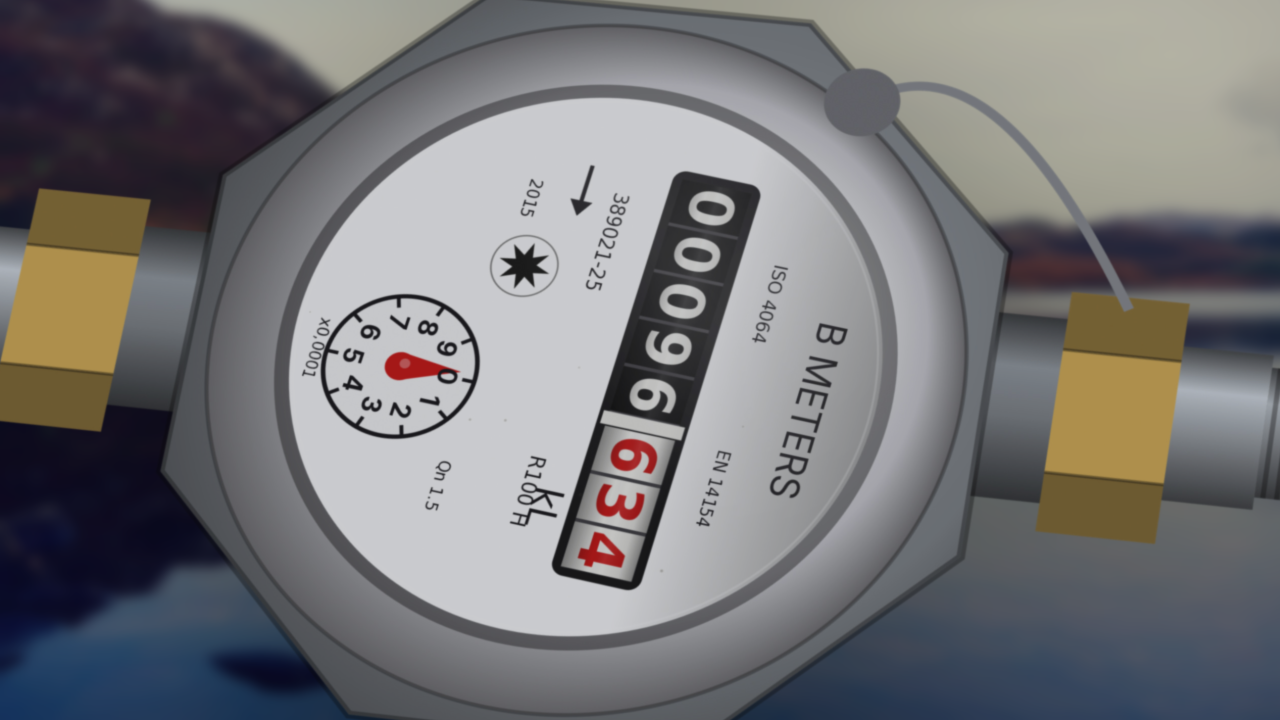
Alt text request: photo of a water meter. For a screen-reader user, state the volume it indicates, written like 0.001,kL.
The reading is 96.6339,kL
